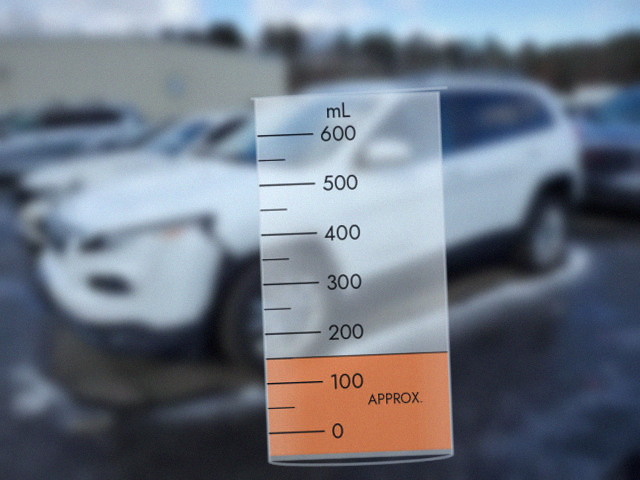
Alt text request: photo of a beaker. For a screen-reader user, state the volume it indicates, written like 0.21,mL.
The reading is 150,mL
